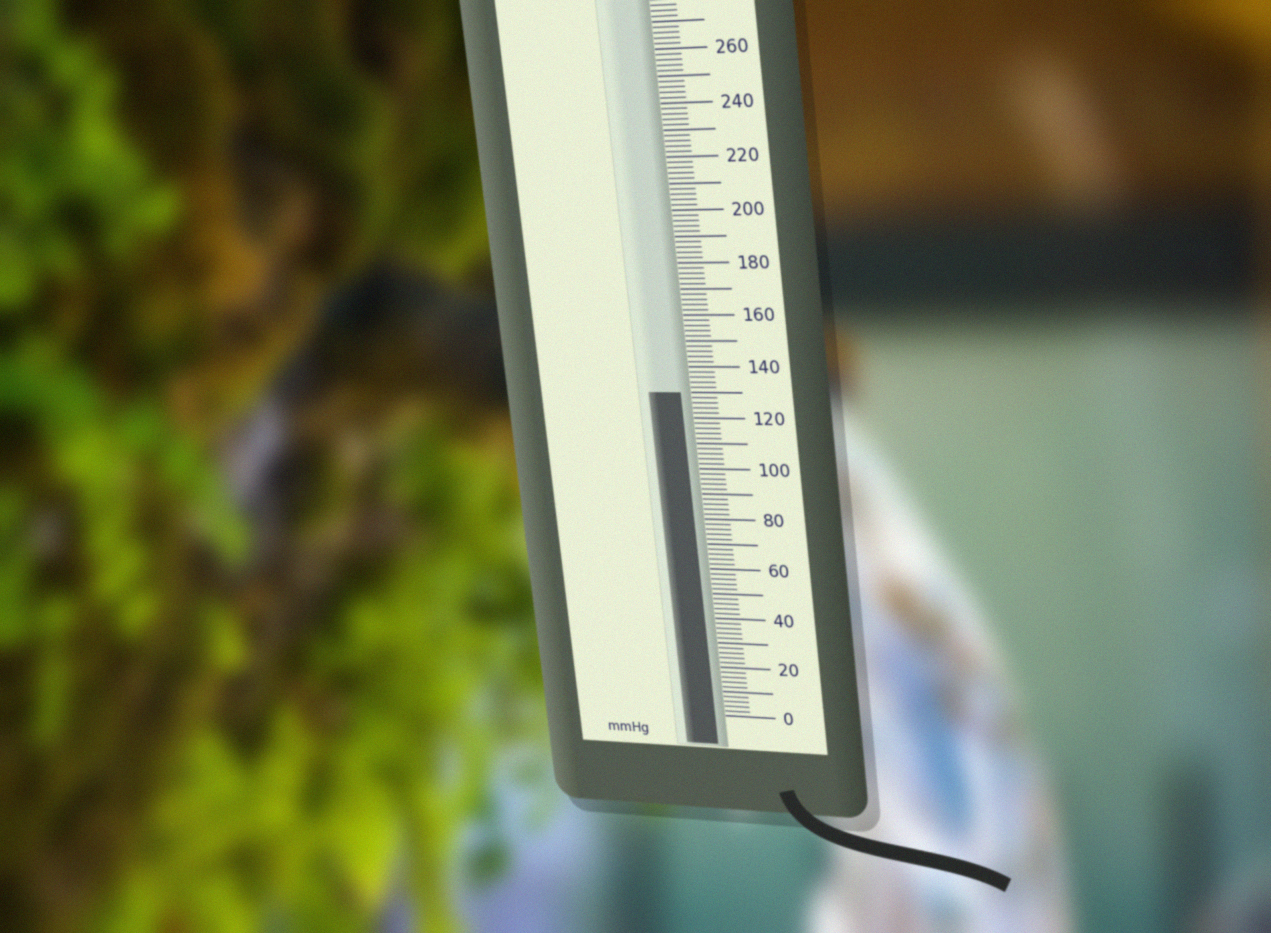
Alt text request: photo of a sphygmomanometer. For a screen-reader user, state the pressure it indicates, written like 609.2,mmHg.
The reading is 130,mmHg
